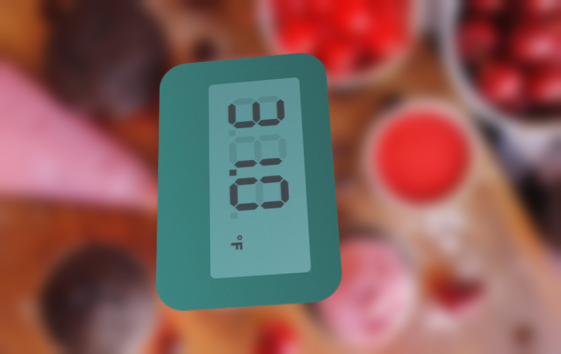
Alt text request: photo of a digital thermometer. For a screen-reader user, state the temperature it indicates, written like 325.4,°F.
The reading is 31.0,°F
